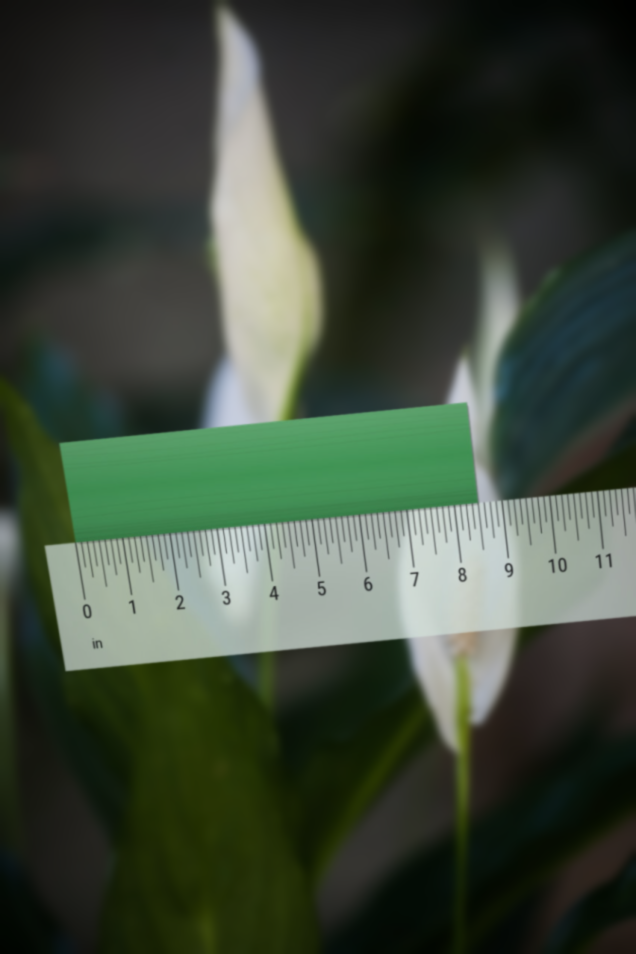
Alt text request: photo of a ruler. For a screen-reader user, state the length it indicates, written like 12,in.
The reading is 8.5,in
